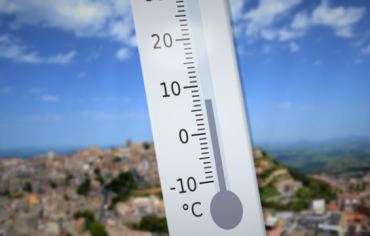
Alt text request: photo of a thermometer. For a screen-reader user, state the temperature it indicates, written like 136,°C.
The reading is 7,°C
